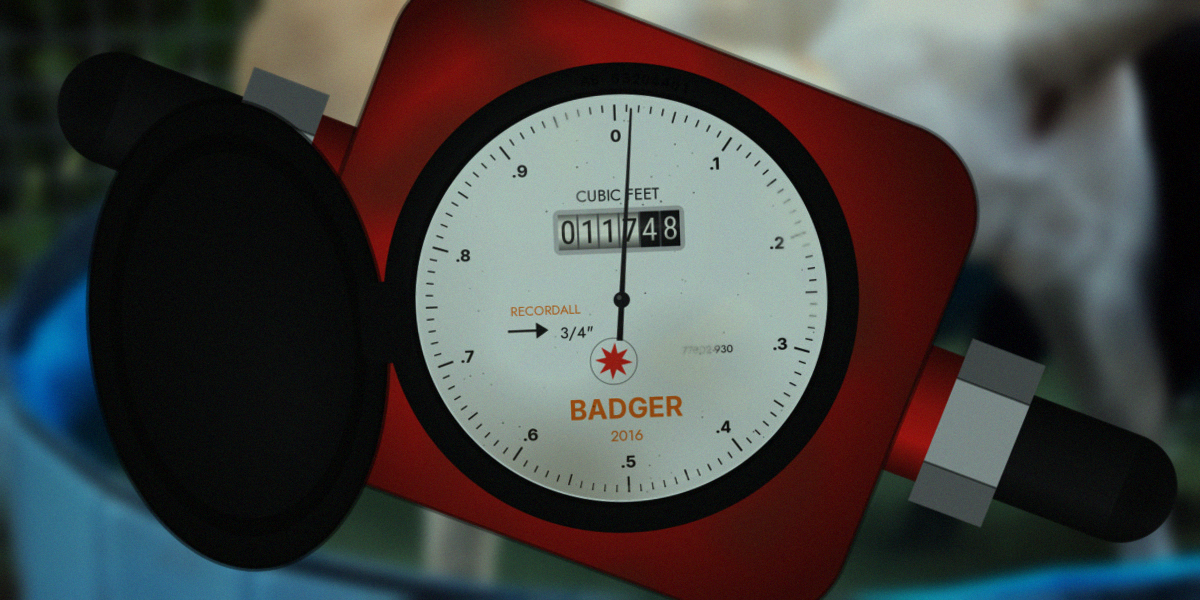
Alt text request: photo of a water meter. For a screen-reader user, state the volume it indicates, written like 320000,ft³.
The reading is 11748.01,ft³
